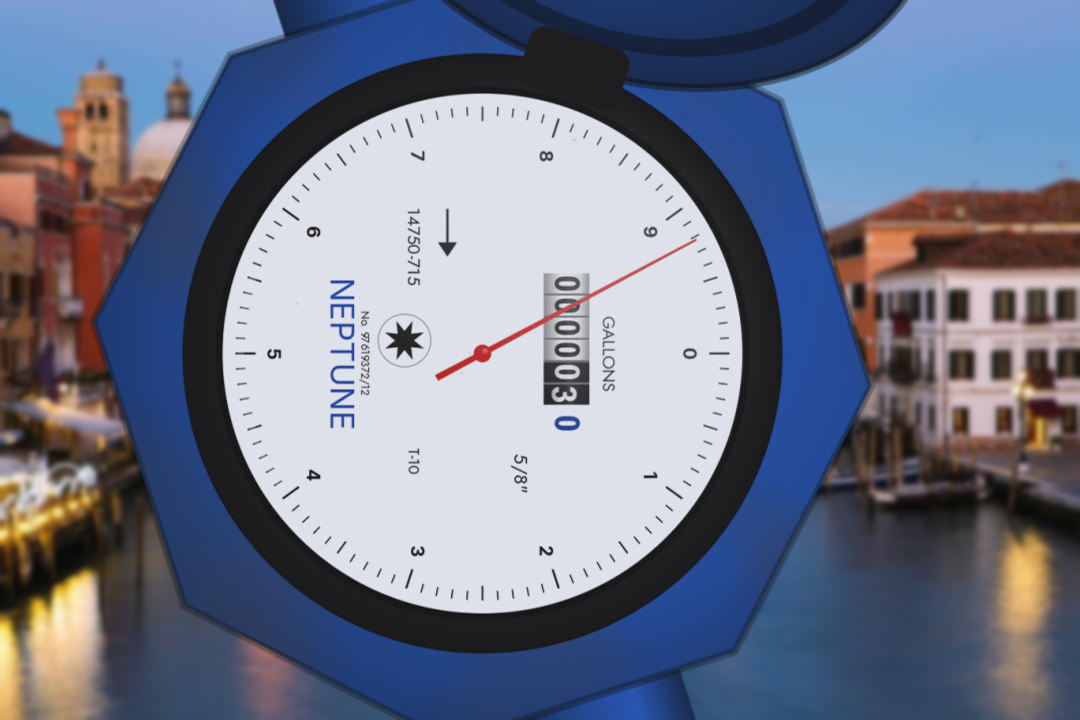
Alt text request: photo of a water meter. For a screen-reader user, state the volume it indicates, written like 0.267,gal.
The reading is 29.2,gal
